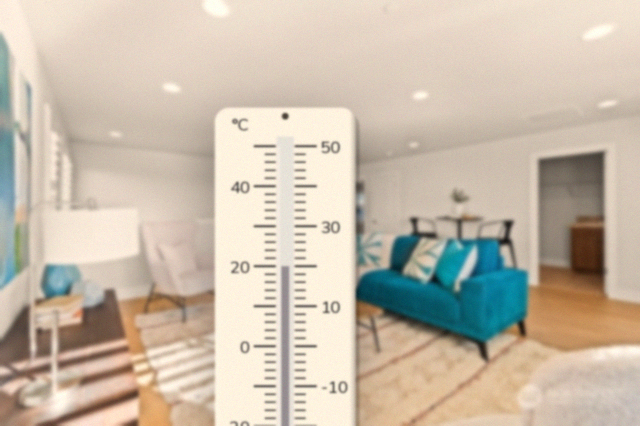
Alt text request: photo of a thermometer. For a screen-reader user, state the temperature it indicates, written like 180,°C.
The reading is 20,°C
